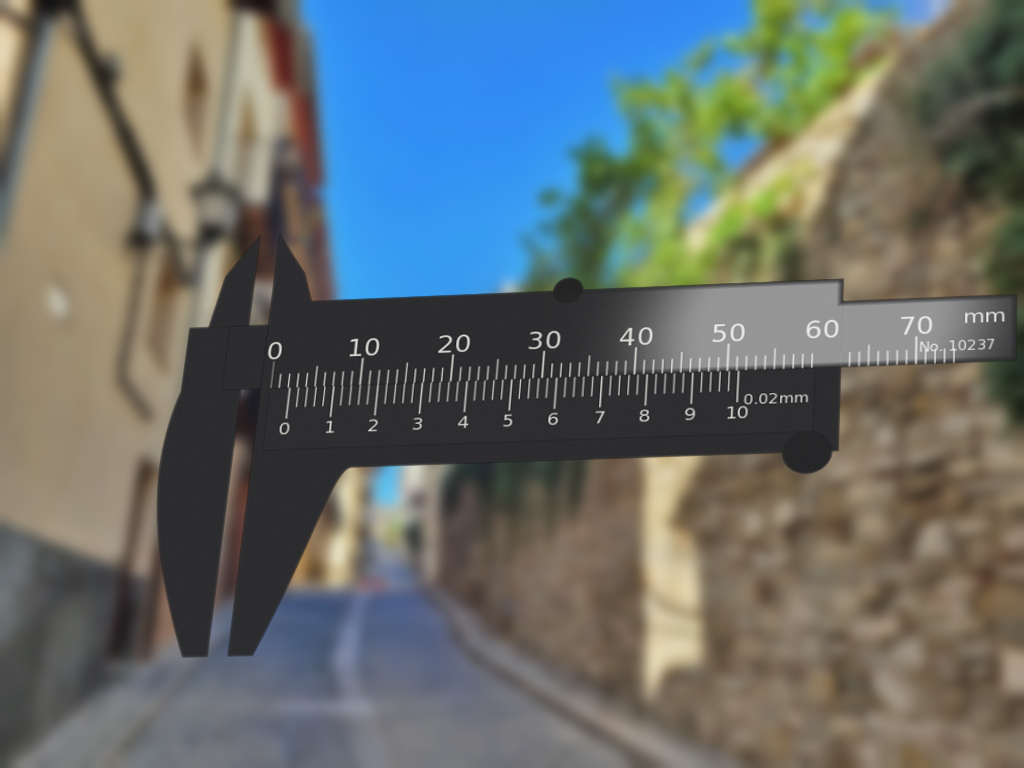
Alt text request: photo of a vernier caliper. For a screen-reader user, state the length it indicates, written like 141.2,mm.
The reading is 2.2,mm
